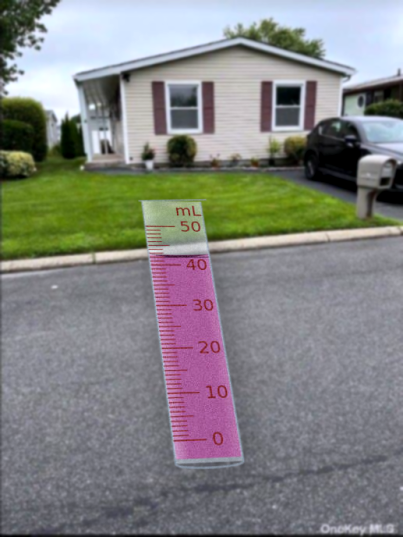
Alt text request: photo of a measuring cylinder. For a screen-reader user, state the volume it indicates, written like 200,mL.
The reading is 42,mL
